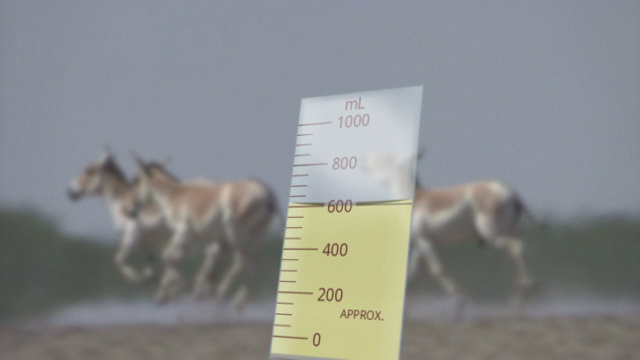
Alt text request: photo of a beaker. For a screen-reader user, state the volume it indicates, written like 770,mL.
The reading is 600,mL
